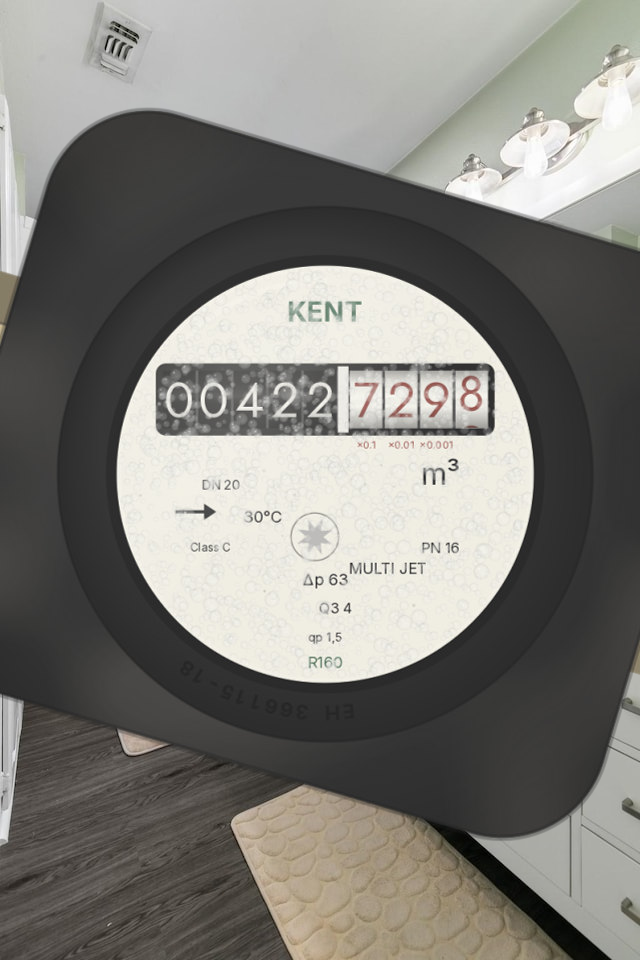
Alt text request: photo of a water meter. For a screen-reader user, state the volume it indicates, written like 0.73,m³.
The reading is 422.7298,m³
